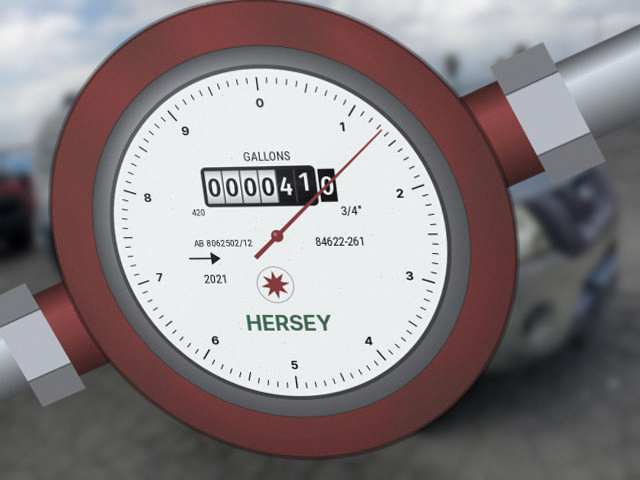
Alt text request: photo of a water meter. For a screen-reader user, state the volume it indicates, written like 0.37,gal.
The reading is 411.3,gal
